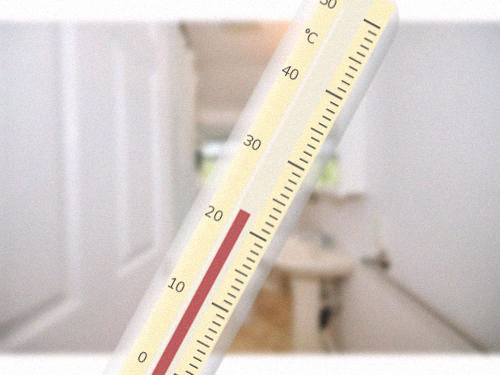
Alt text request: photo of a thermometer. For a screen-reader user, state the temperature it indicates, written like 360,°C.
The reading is 22,°C
